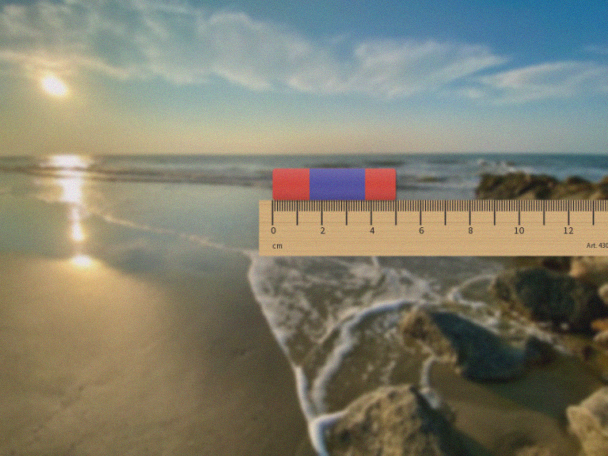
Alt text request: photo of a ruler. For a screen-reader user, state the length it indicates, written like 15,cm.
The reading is 5,cm
